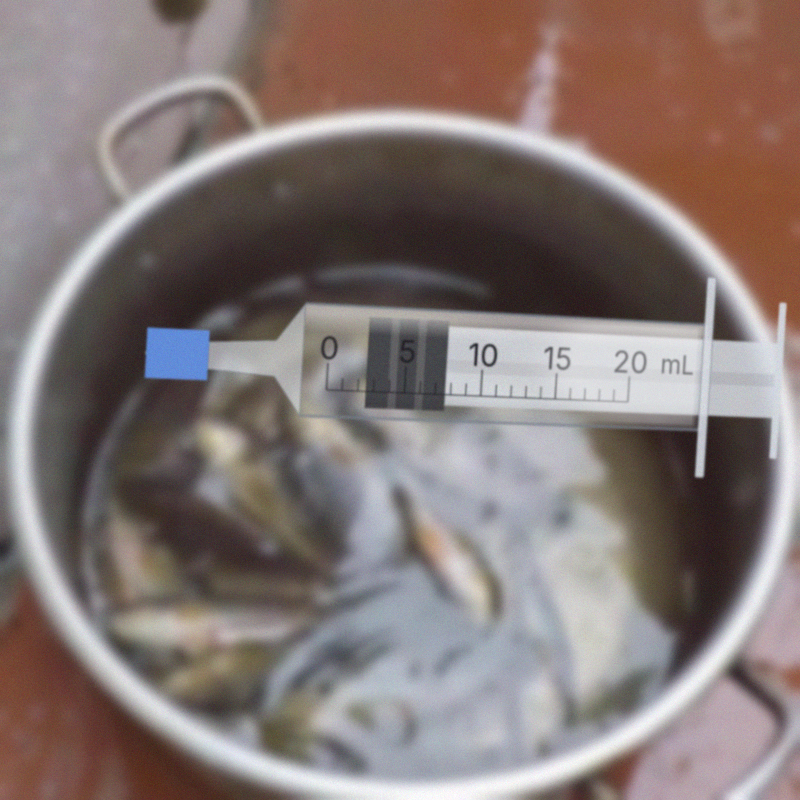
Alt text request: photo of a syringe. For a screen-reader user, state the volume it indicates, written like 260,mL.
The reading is 2.5,mL
